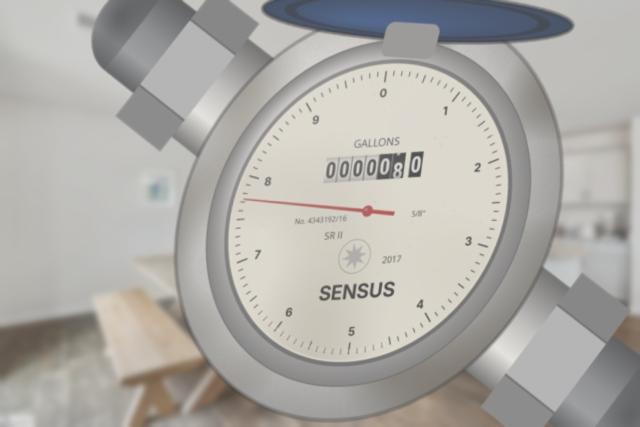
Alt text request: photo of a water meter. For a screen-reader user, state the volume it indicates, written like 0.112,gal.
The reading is 77.7,gal
